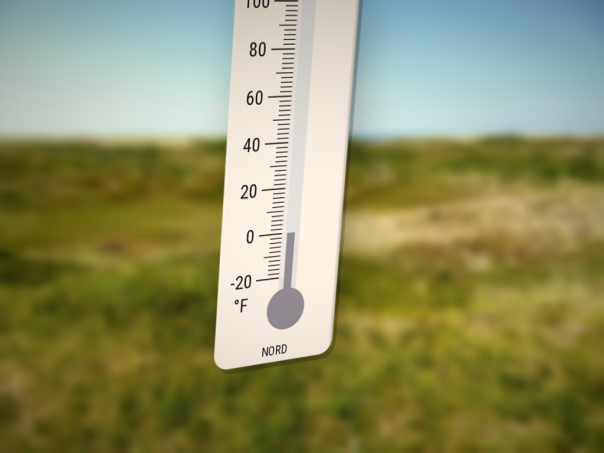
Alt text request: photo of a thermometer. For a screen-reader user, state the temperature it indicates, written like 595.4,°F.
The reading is 0,°F
